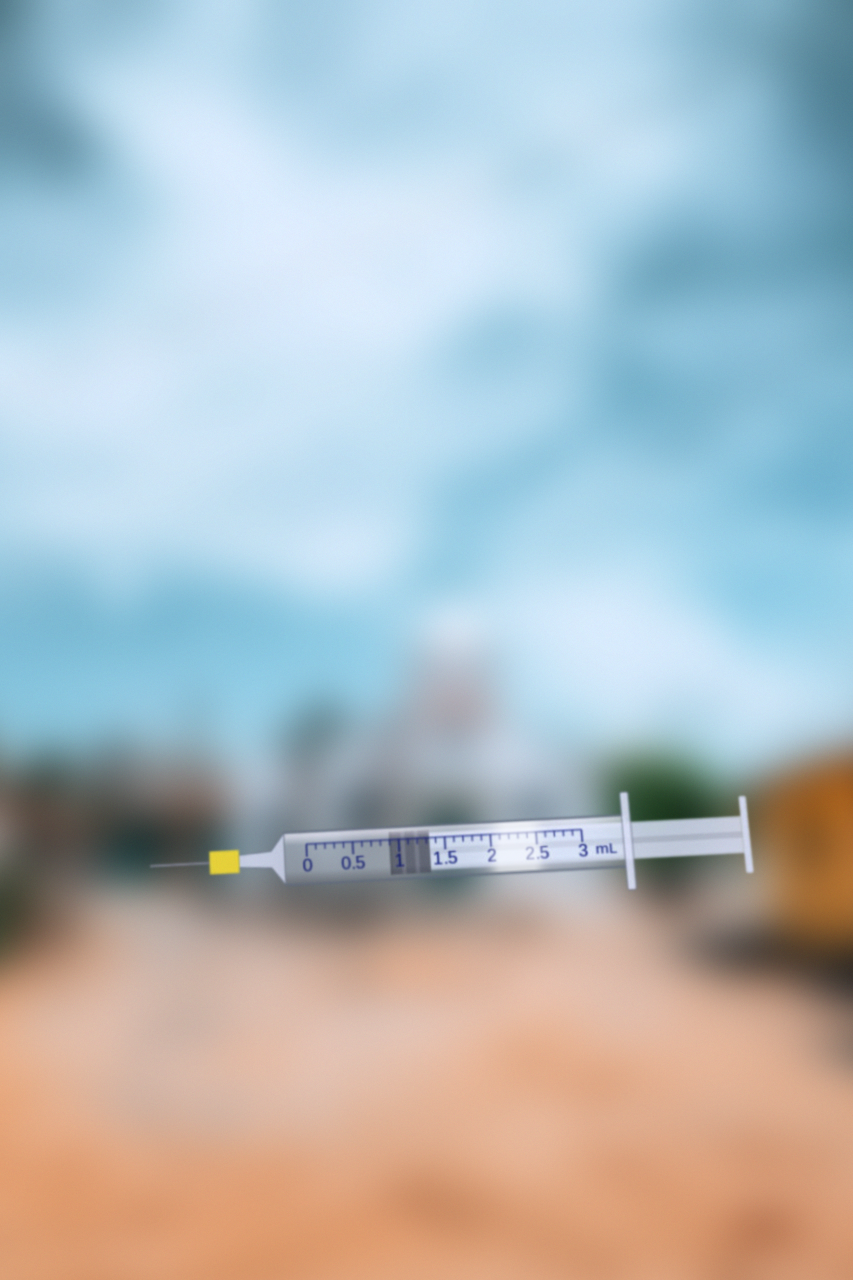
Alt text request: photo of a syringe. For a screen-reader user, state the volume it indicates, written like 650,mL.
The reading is 0.9,mL
